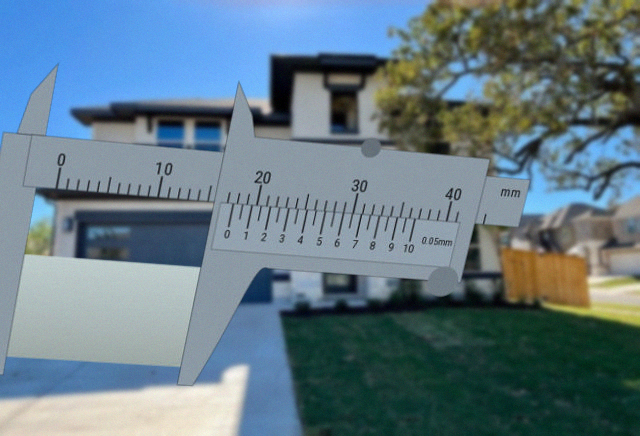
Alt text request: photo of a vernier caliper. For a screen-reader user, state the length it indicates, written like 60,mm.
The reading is 17.6,mm
